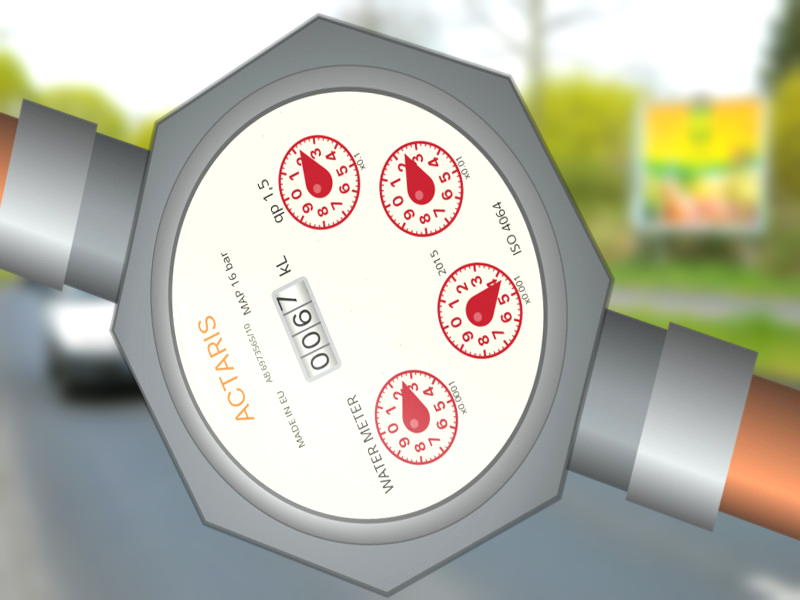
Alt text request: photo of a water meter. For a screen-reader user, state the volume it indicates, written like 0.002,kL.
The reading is 67.2242,kL
